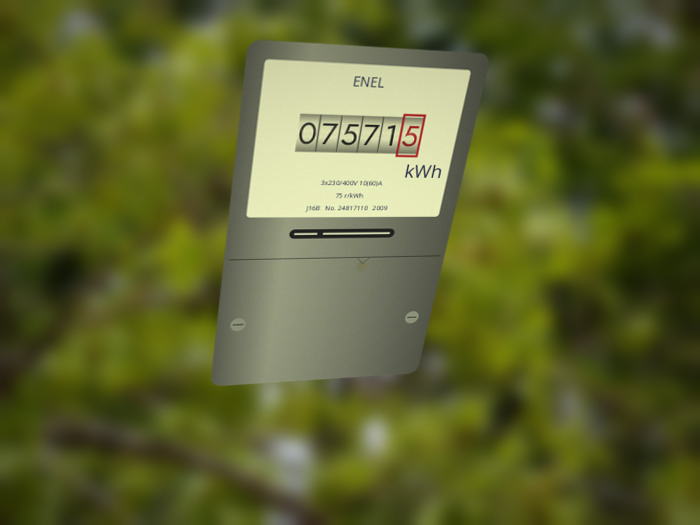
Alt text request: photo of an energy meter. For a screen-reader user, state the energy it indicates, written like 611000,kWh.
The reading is 7571.5,kWh
